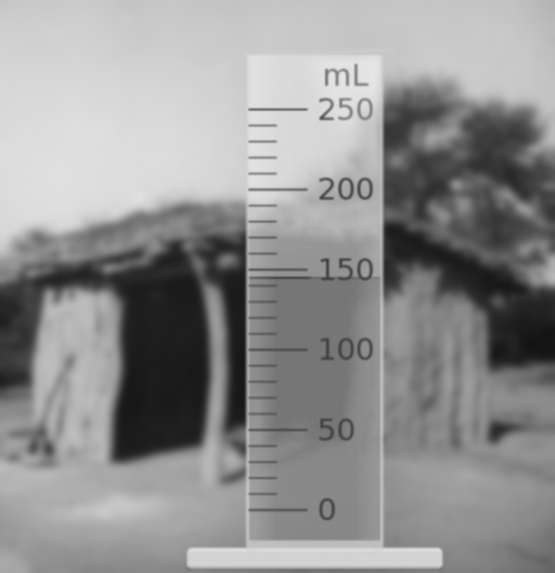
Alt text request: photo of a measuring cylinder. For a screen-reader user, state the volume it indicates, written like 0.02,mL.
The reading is 145,mL
